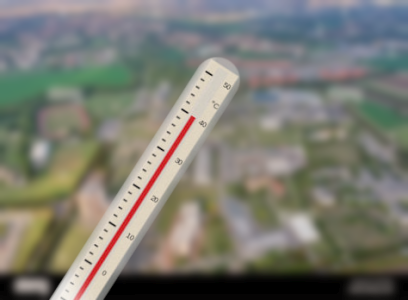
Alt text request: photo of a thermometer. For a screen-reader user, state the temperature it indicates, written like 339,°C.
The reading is 40,°C
